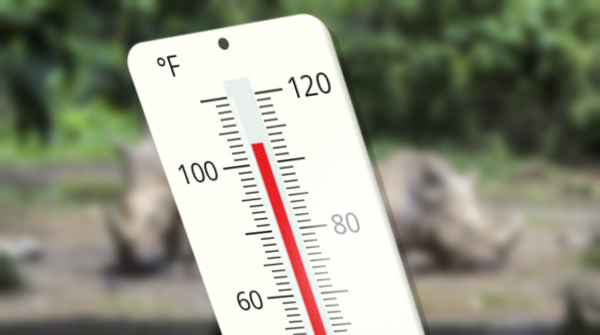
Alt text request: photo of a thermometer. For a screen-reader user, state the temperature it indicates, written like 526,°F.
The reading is 106,°F
